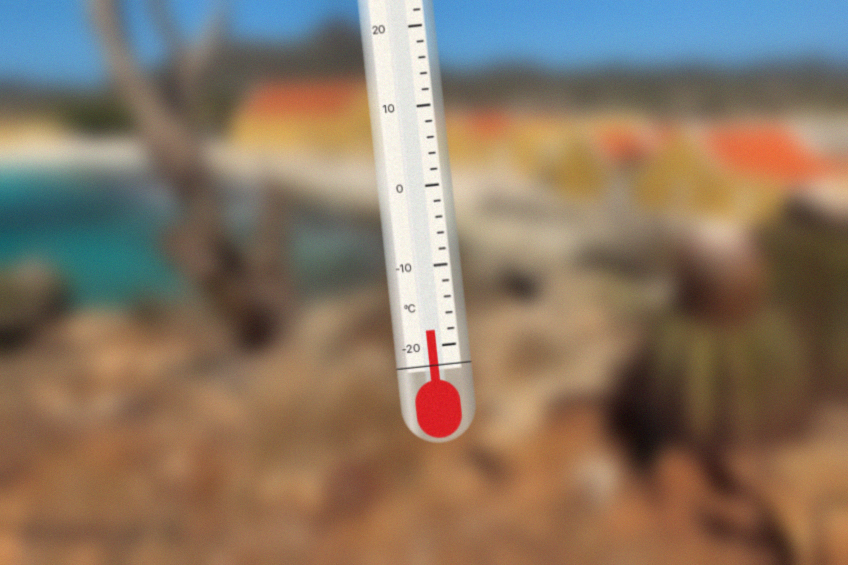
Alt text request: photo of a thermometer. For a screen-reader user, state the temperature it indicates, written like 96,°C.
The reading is -18,°C
